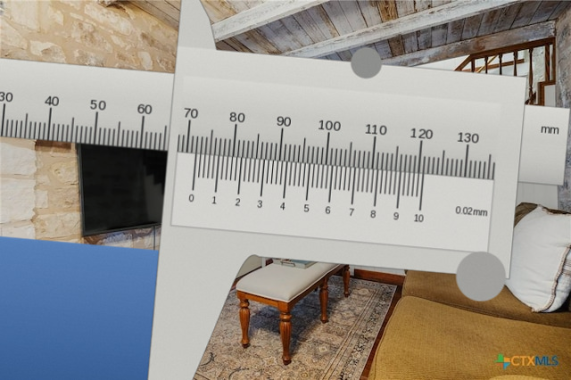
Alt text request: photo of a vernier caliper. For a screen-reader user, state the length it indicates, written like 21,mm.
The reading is 72.0,mm
